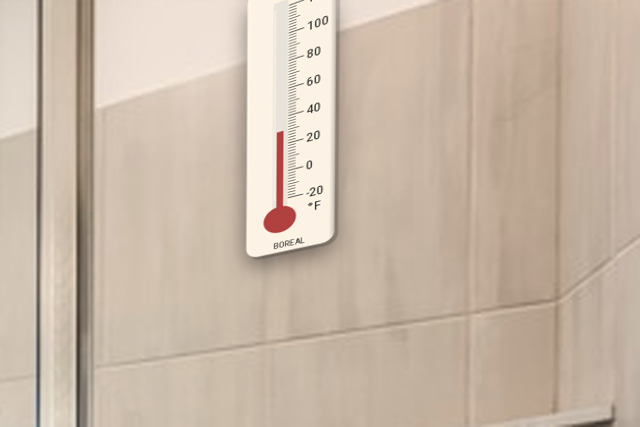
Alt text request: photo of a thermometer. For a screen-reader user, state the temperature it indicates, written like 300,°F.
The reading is 30,°F
